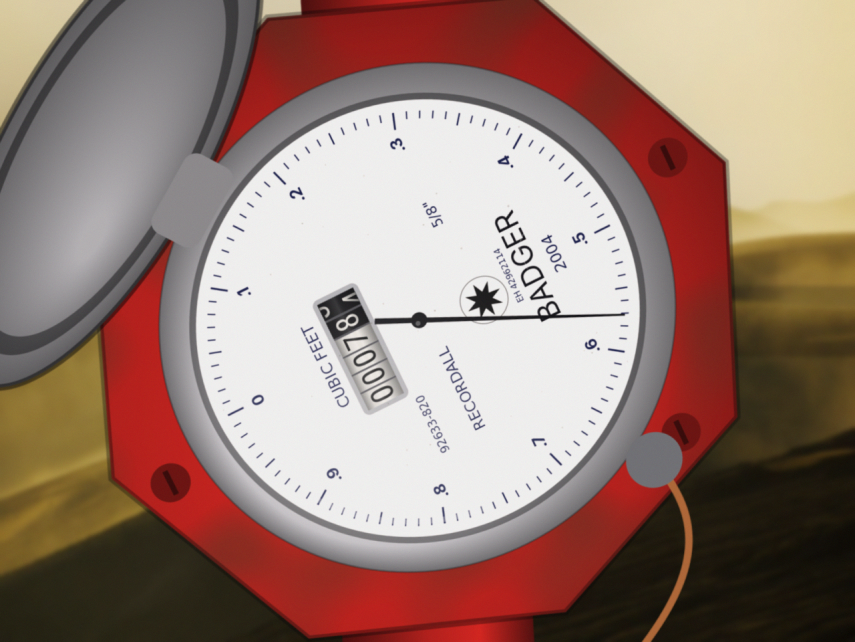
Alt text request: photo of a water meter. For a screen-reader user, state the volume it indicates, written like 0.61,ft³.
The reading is 783.57,ft³
